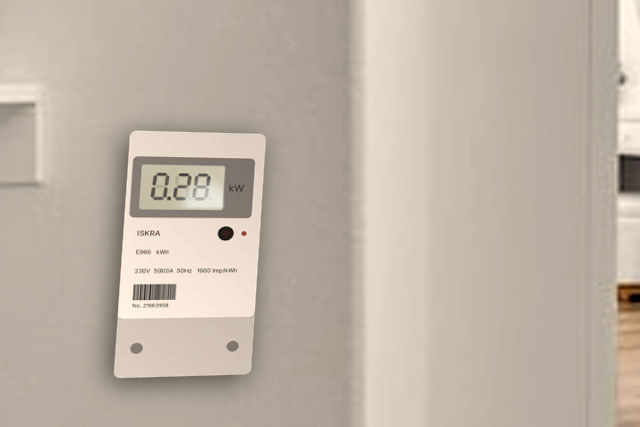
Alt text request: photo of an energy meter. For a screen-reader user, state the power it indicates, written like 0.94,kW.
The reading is 0.28,kW
